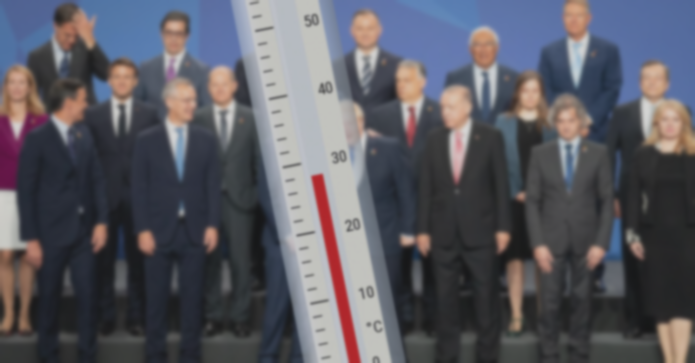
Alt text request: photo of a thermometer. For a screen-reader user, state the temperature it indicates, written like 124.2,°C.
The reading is 28,°C
